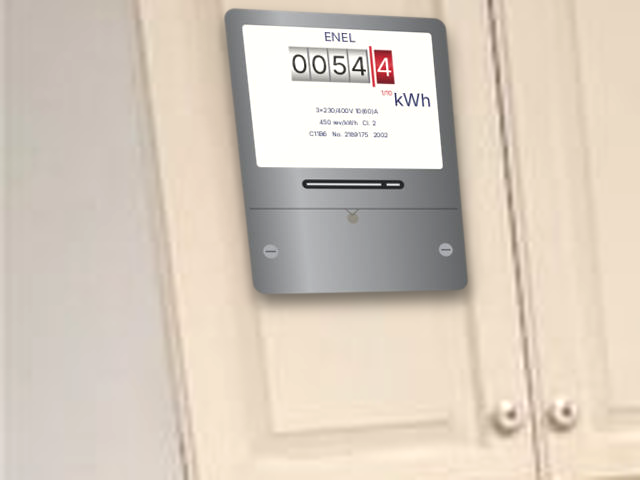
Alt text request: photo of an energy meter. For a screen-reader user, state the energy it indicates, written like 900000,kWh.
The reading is 54.4,kWh
